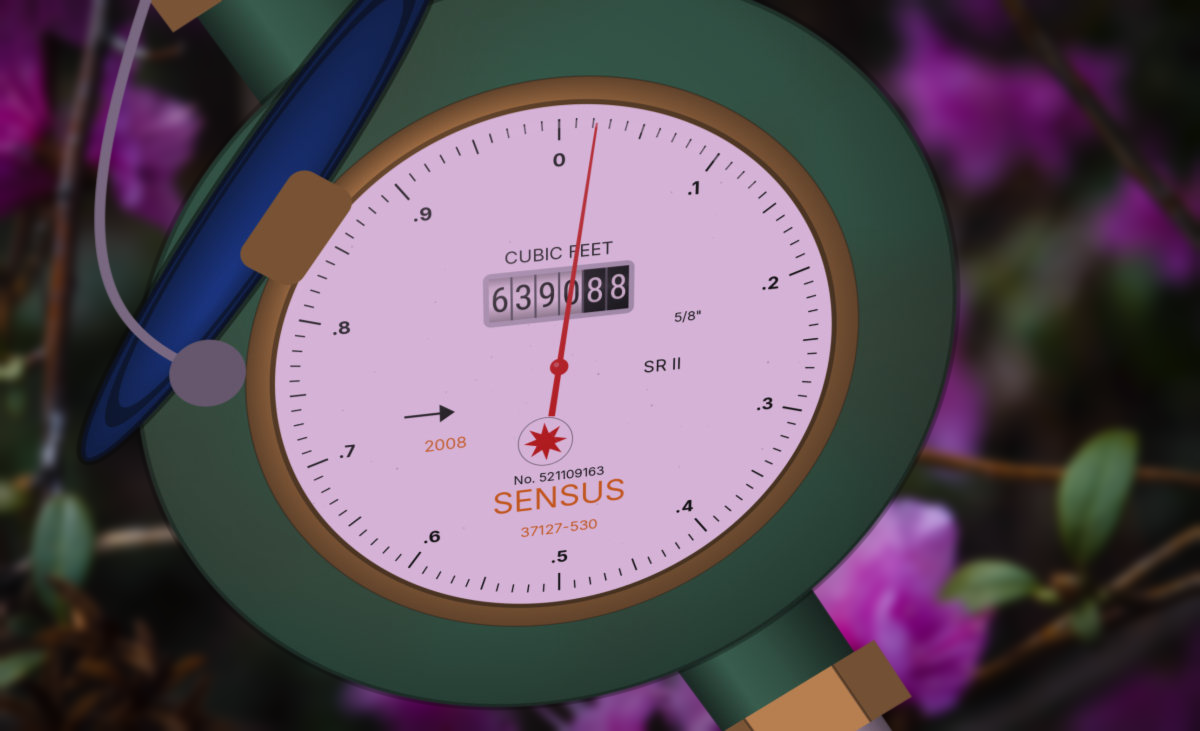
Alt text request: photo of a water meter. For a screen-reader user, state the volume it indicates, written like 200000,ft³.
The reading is 639088.02,ft³
